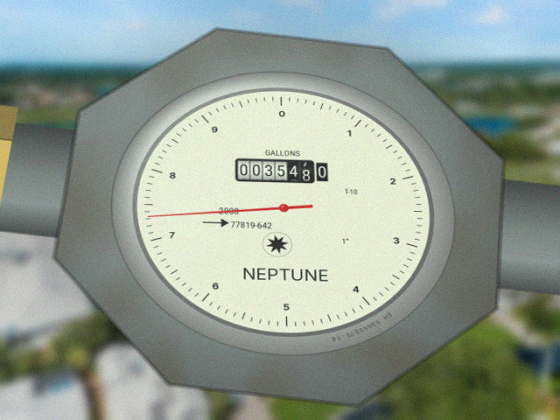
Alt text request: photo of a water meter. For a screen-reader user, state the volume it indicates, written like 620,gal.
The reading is 35477.3,gal
